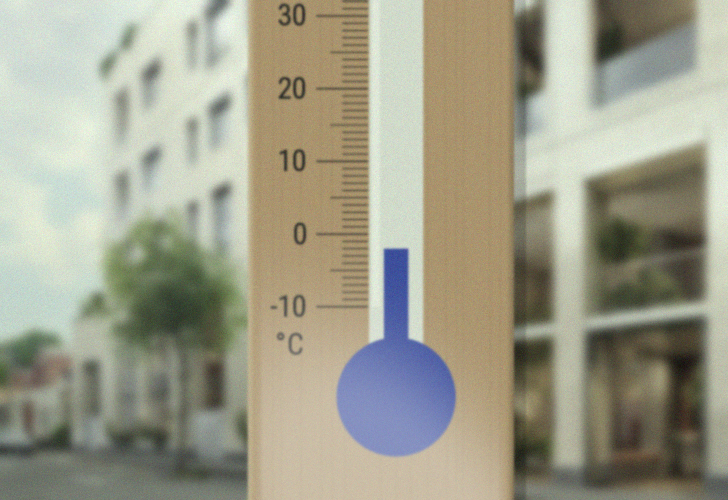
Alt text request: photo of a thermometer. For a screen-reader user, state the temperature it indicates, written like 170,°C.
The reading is -2,°C
